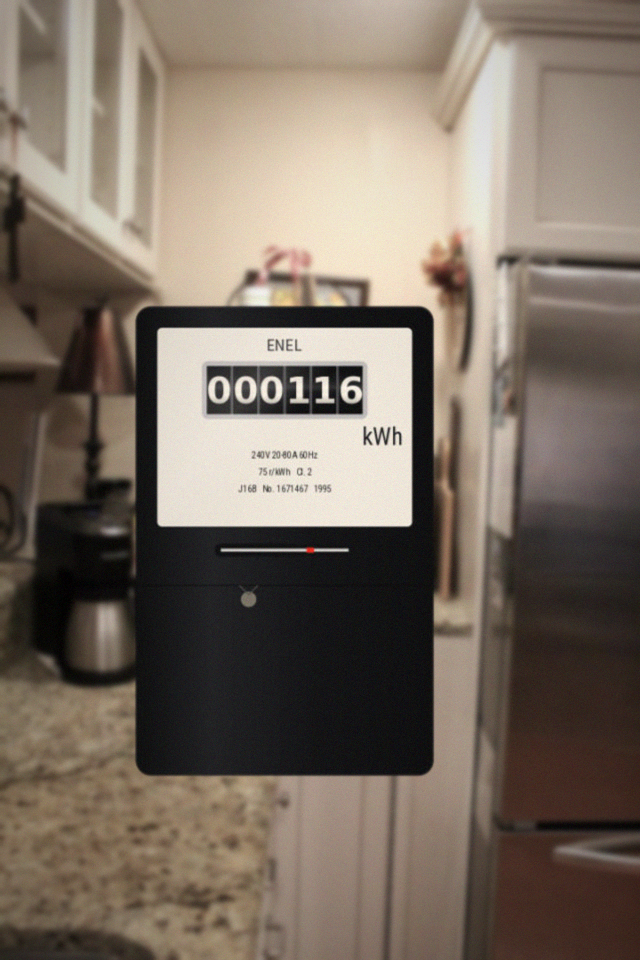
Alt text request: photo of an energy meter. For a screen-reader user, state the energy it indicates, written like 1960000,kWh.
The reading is 116,kWh
